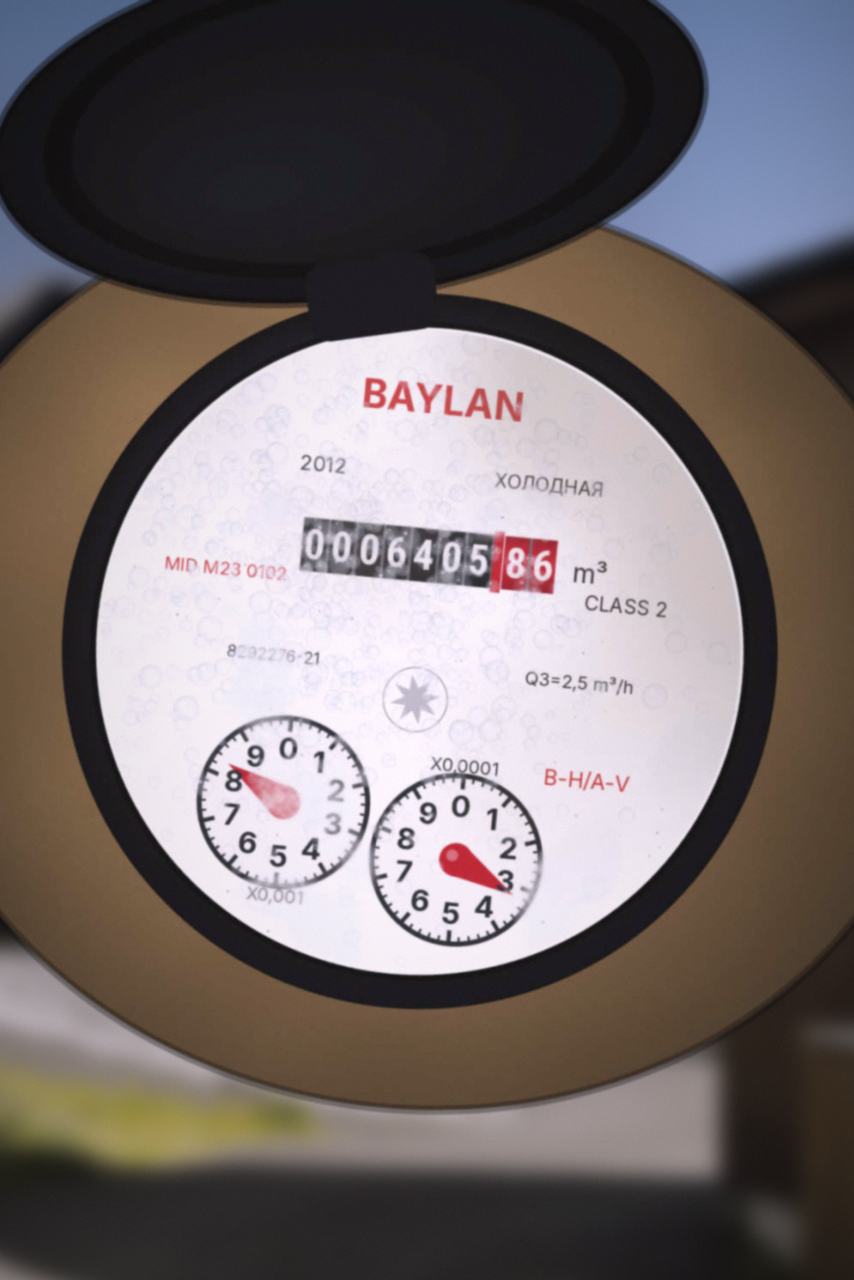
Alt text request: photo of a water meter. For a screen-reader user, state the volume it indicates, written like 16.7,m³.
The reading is 6405.8683,m³
